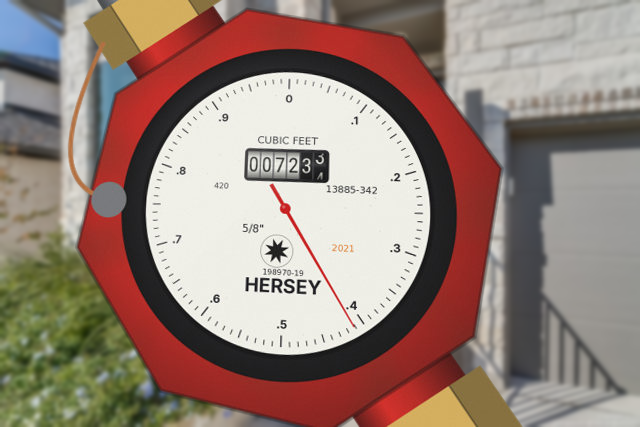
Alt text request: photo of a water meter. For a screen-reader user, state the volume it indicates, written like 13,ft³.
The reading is 7233.41,ft³
